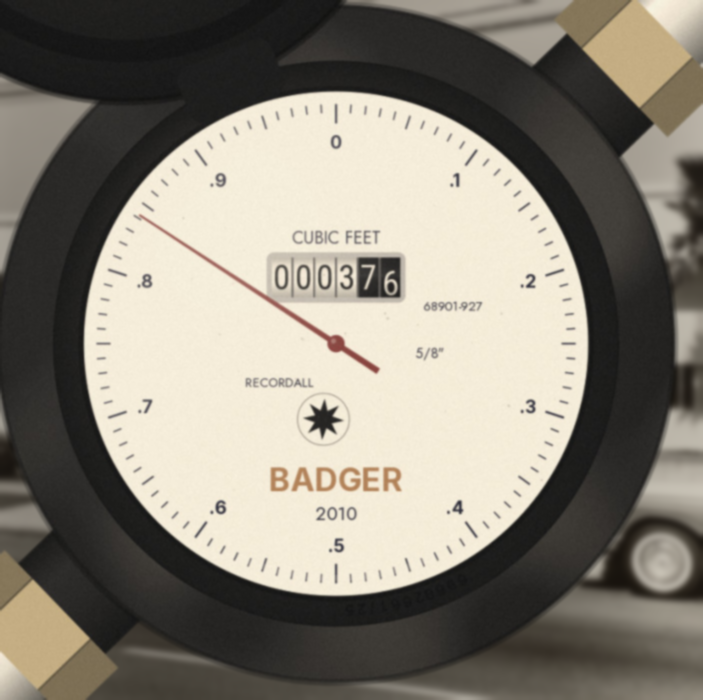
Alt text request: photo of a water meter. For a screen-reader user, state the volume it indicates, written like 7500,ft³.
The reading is 375.84,ft³
